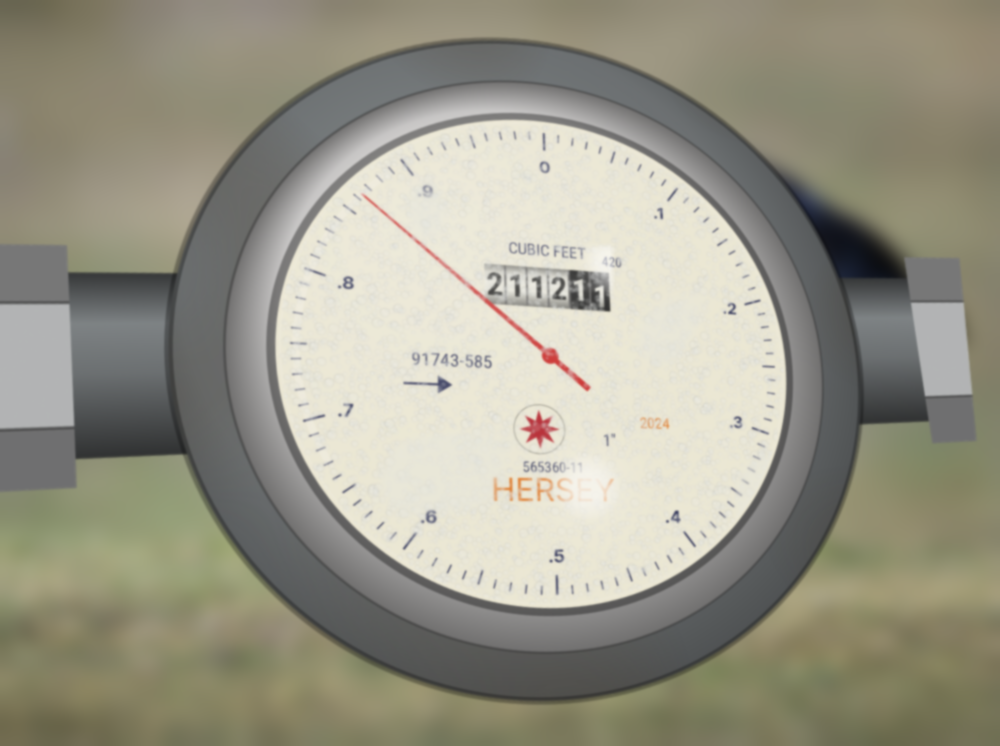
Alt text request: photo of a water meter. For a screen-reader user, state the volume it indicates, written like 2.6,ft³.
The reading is 211210.86,ft³
